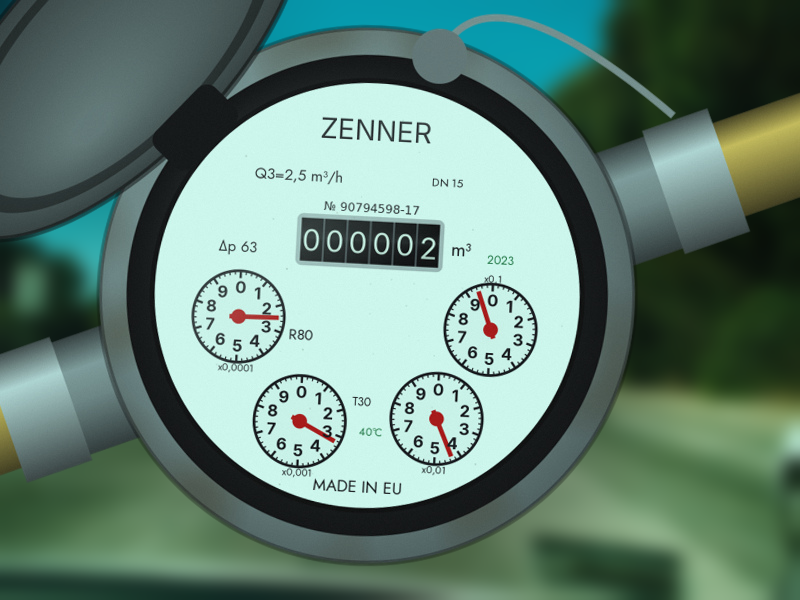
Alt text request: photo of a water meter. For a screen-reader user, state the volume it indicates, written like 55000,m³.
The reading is 1.9432,m³
